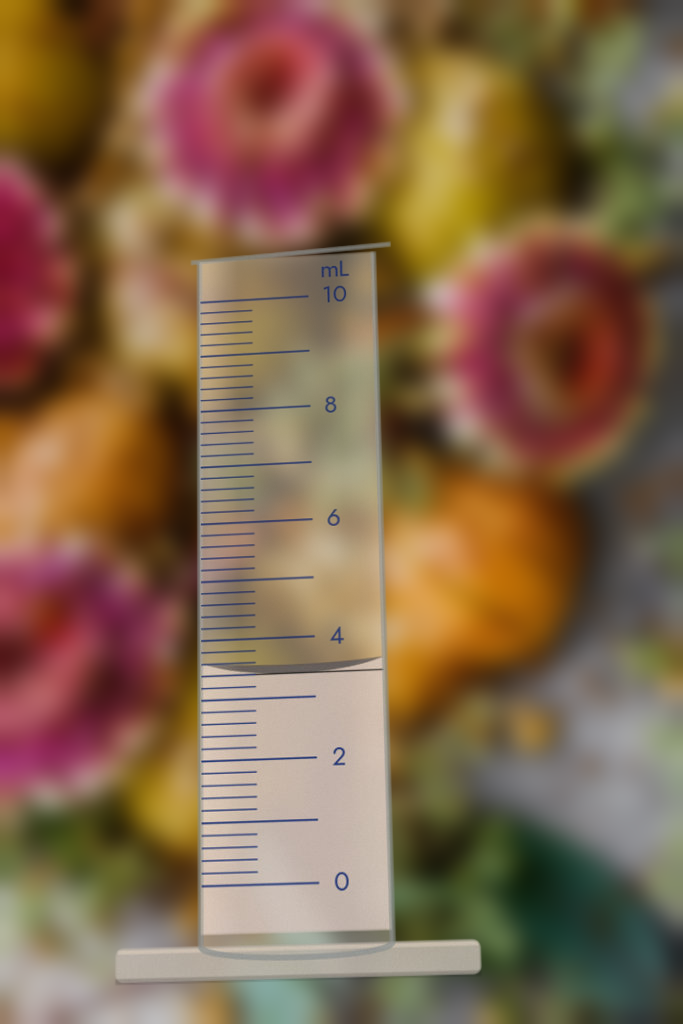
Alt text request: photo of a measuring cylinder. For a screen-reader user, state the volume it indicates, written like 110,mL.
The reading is 3.4,mL
